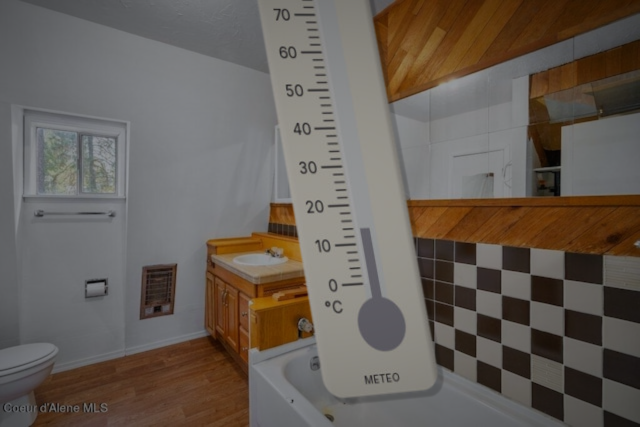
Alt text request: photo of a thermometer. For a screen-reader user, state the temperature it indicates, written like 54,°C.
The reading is 14,°C
